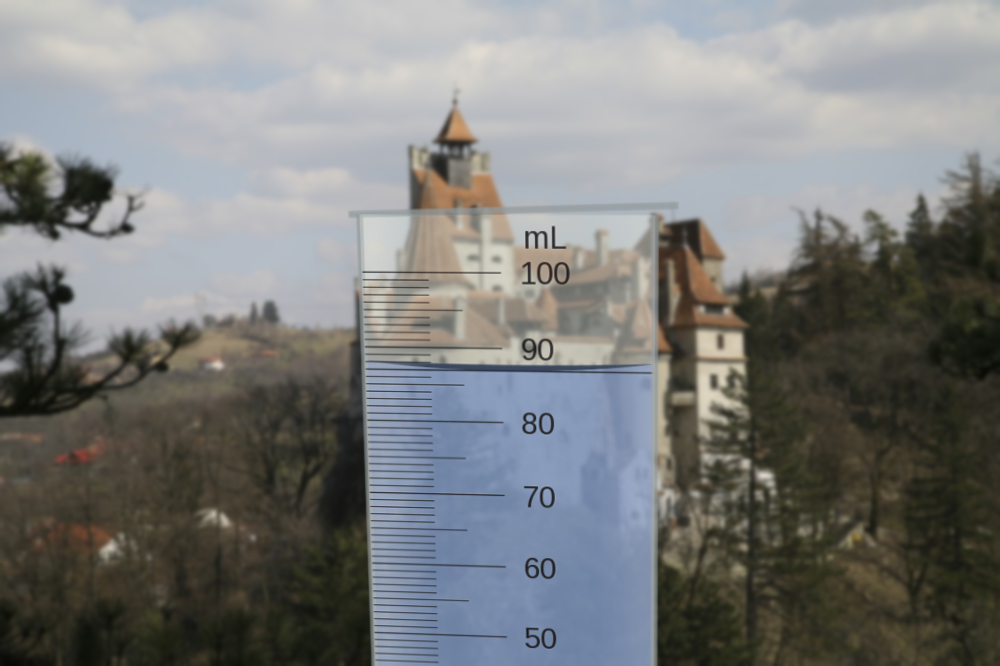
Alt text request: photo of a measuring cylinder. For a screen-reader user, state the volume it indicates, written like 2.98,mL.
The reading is 87,mL
